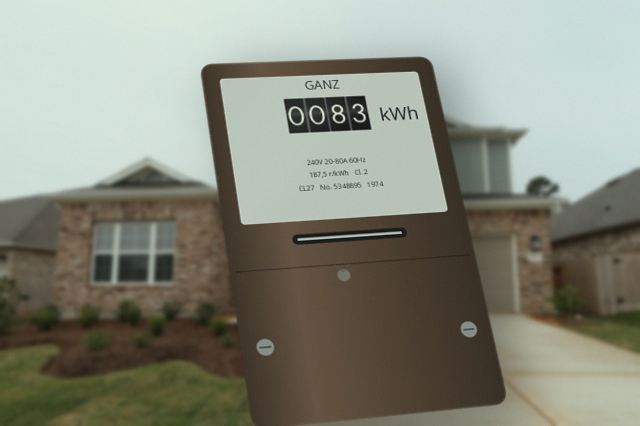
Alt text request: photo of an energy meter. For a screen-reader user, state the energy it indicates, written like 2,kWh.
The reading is 83,kWh
